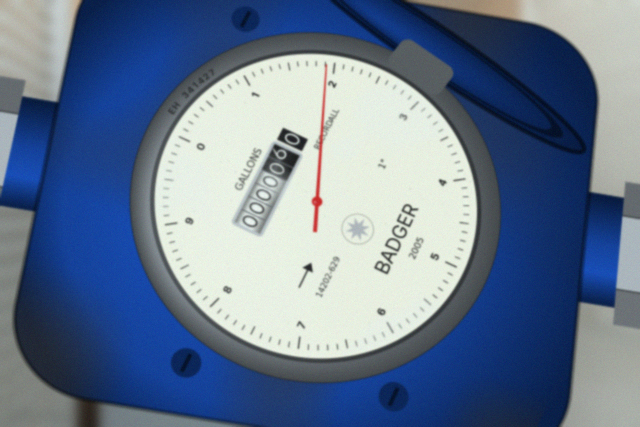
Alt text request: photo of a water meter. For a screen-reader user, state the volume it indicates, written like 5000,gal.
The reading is 61.9,gal
